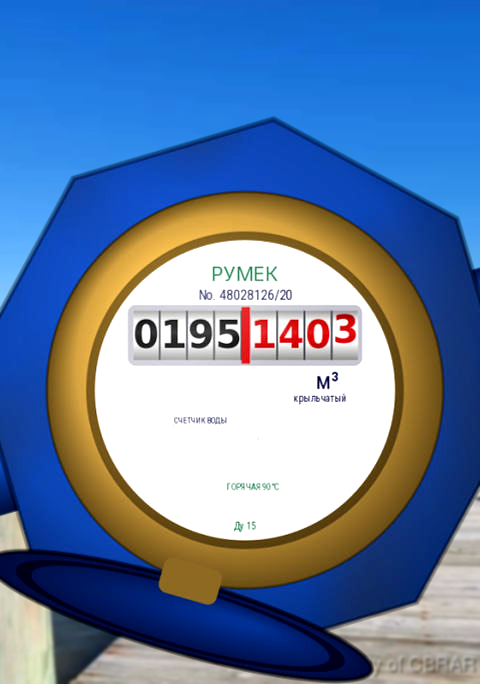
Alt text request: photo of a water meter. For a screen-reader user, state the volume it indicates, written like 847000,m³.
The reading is 195.1403,m³
